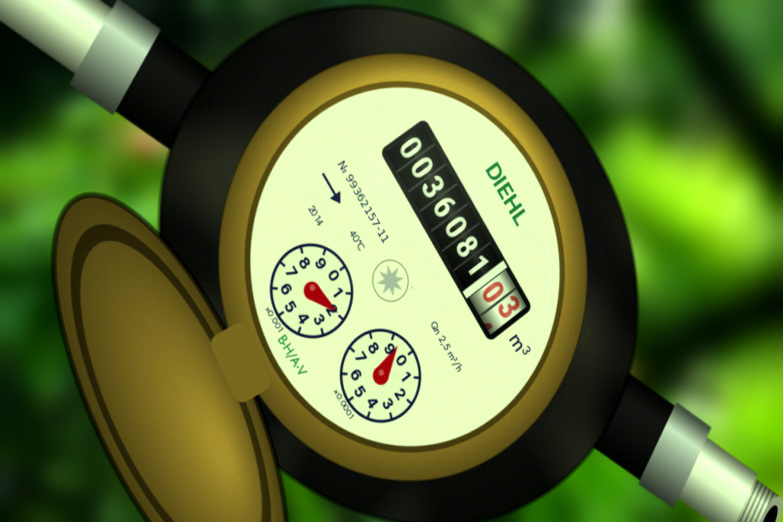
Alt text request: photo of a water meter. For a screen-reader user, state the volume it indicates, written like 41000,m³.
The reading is 36081.0319,m³
